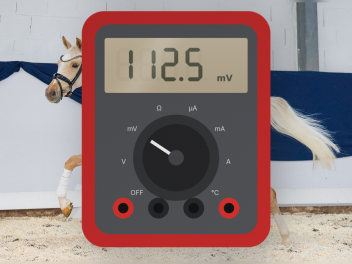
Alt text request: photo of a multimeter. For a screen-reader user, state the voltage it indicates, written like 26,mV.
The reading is 112.5,mV
